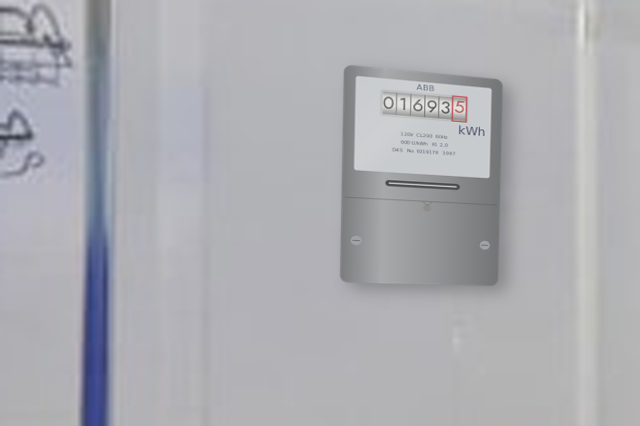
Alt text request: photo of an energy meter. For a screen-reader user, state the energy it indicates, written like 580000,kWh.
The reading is 1693.5,kWh
